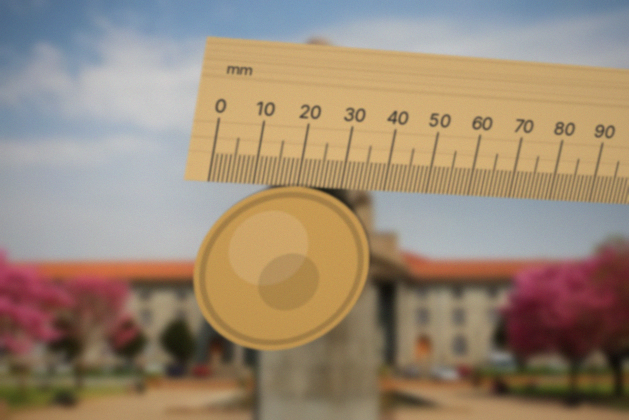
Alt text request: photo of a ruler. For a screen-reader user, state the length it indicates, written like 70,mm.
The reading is 40,mm
